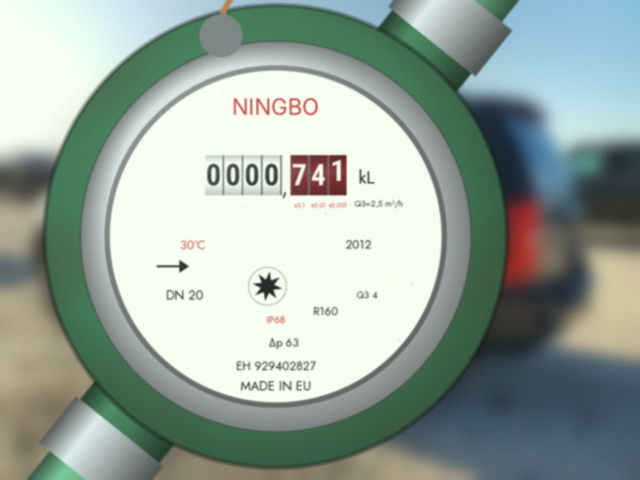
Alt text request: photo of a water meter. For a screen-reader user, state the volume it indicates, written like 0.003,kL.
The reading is 0.741,kL
